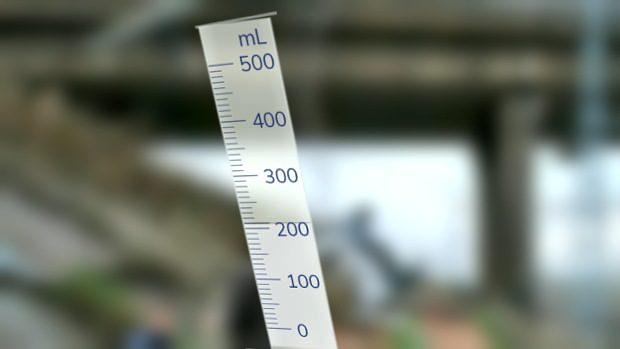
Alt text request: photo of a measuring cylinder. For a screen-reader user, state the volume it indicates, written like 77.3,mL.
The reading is 210,mL
